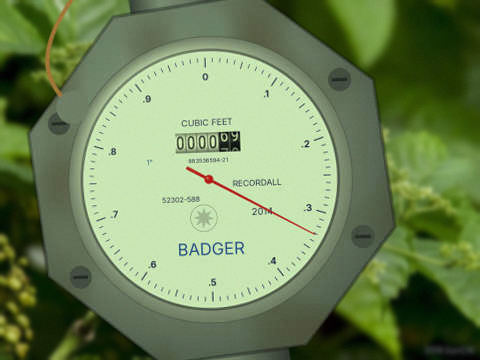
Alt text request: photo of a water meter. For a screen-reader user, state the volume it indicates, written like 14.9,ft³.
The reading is 69.33,ft³
